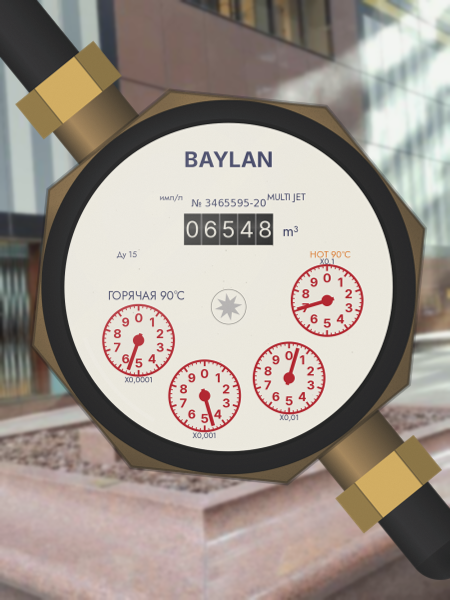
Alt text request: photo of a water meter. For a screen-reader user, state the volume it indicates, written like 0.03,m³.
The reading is 6548.7045,m³
